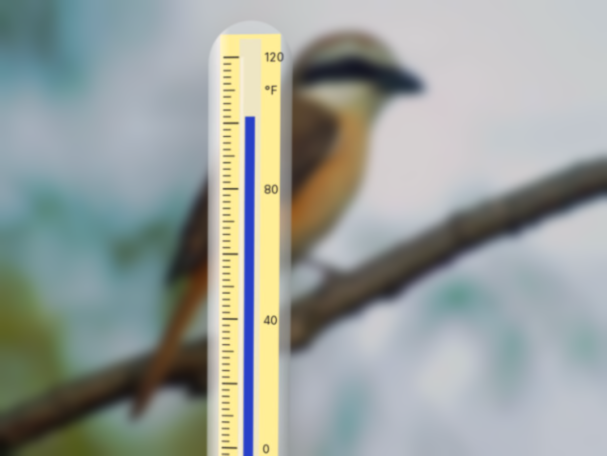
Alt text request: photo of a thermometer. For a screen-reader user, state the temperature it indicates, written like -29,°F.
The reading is 102,°F
